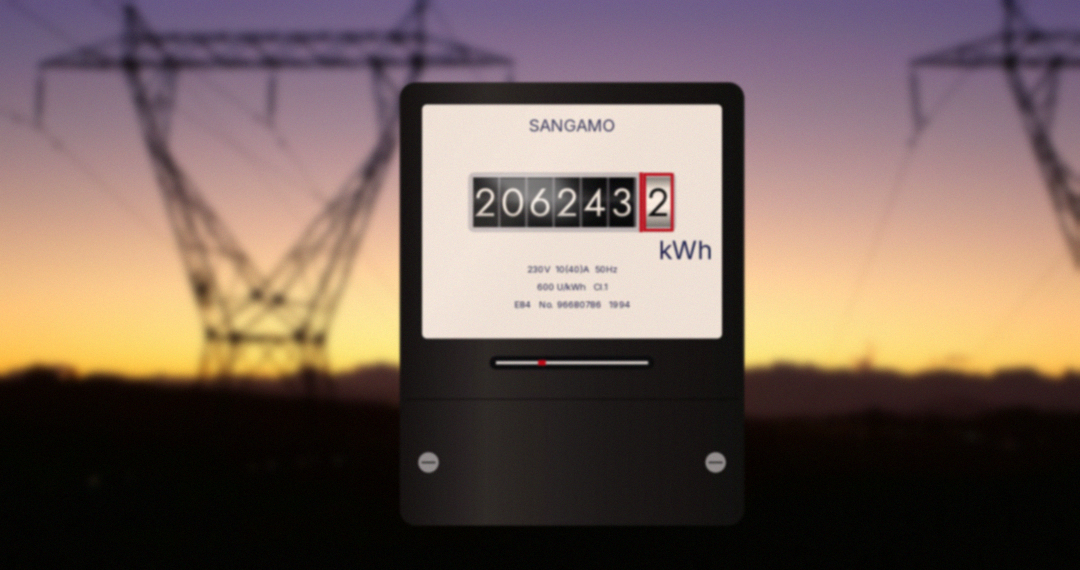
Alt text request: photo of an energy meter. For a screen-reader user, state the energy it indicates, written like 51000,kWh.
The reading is 206243.2,kWh
